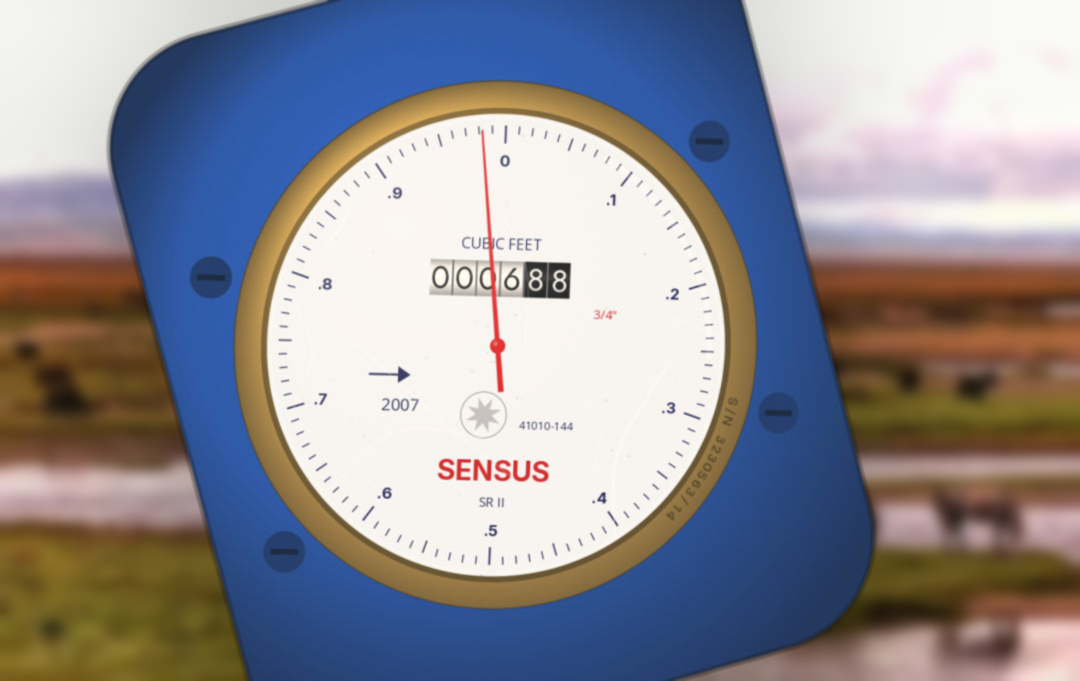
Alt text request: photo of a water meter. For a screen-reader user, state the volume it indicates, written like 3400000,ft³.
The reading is 687.98,ft³
